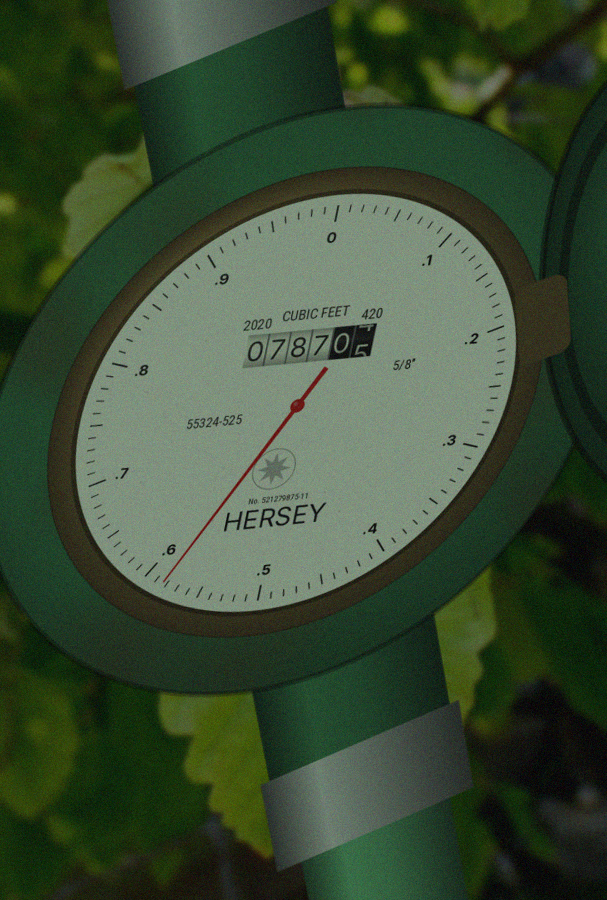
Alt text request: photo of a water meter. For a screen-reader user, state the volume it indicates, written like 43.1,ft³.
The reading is 78704.58,ft³
